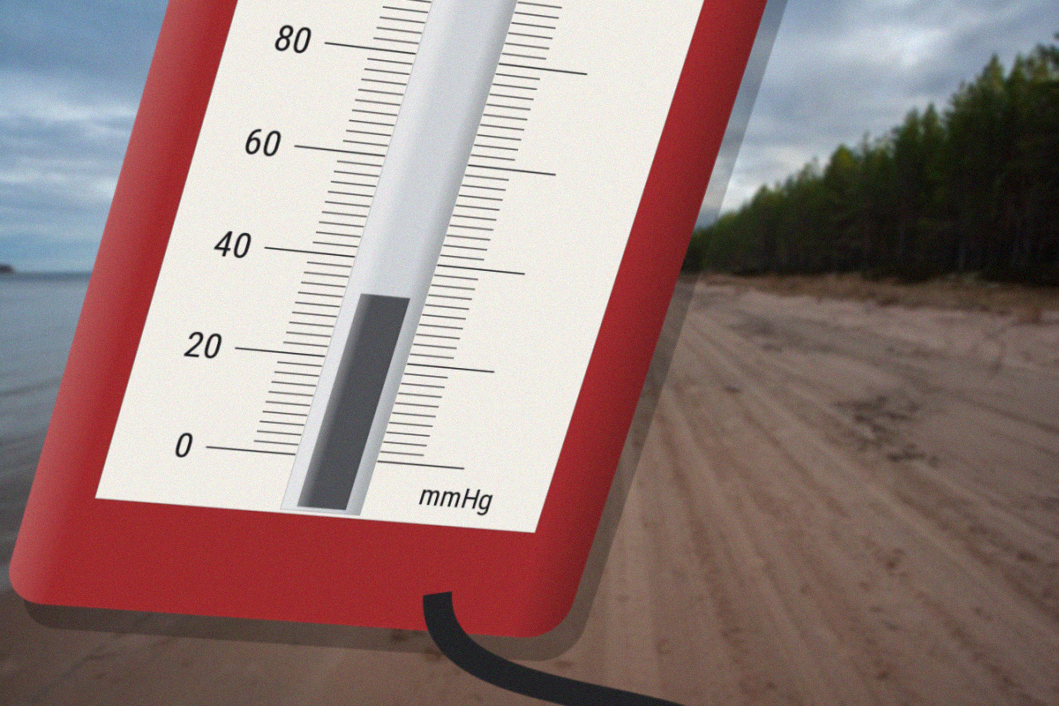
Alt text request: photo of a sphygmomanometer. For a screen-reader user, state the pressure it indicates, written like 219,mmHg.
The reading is 33,mmHg
